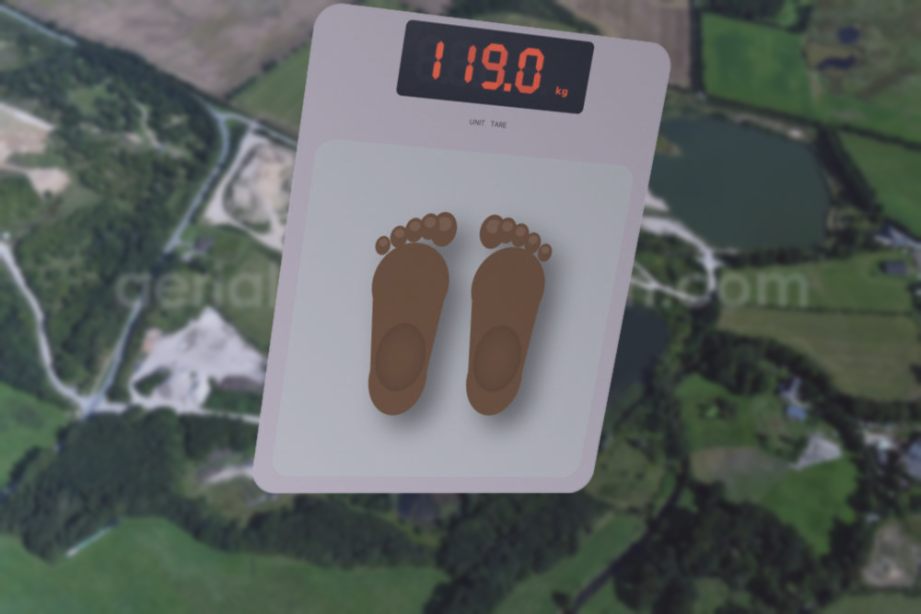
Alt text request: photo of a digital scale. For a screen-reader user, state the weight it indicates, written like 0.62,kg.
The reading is 119.0,kg
